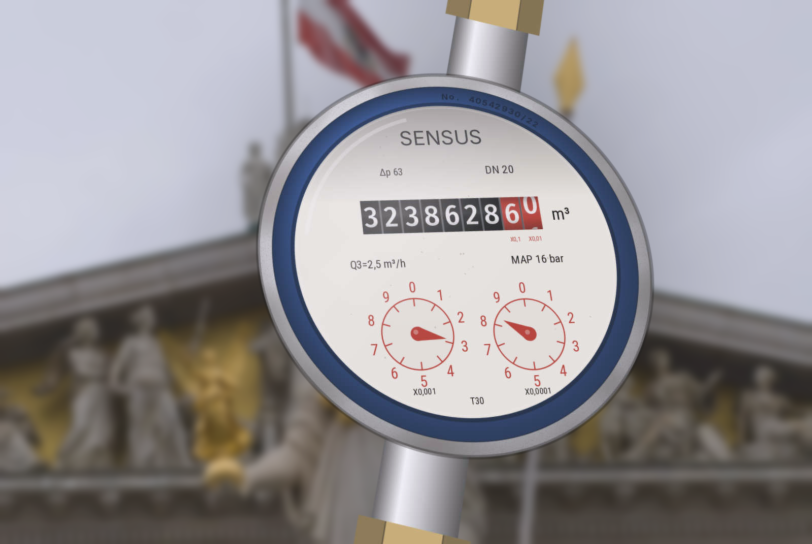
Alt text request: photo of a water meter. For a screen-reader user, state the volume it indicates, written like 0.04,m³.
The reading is 3238628.6028,m³
